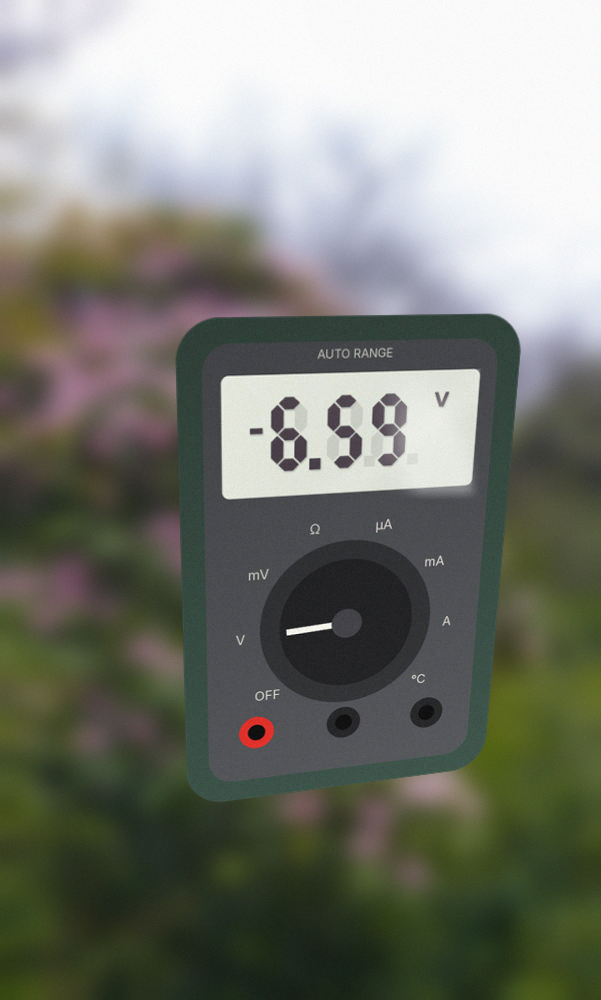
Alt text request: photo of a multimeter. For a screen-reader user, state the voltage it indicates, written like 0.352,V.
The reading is -6.59,V
